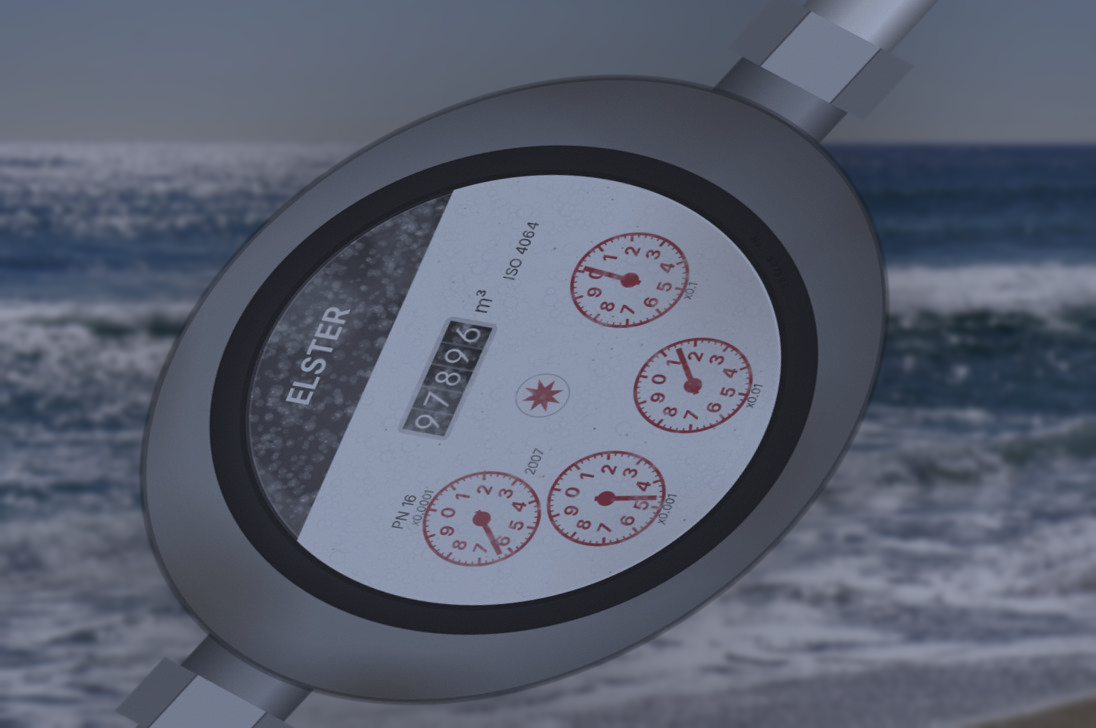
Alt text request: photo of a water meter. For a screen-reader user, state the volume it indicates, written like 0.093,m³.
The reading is 97896.0146,m³
